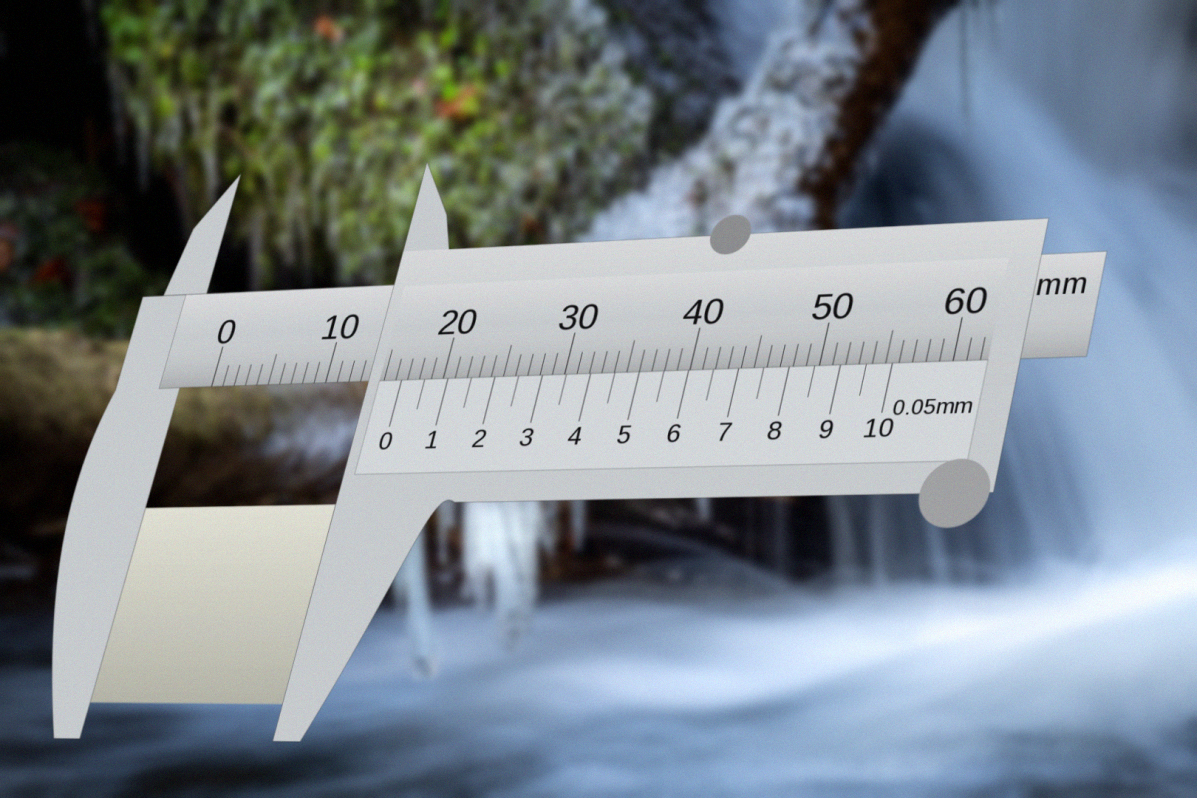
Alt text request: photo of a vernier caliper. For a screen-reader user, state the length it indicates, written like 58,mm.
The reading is 16.5,mm
